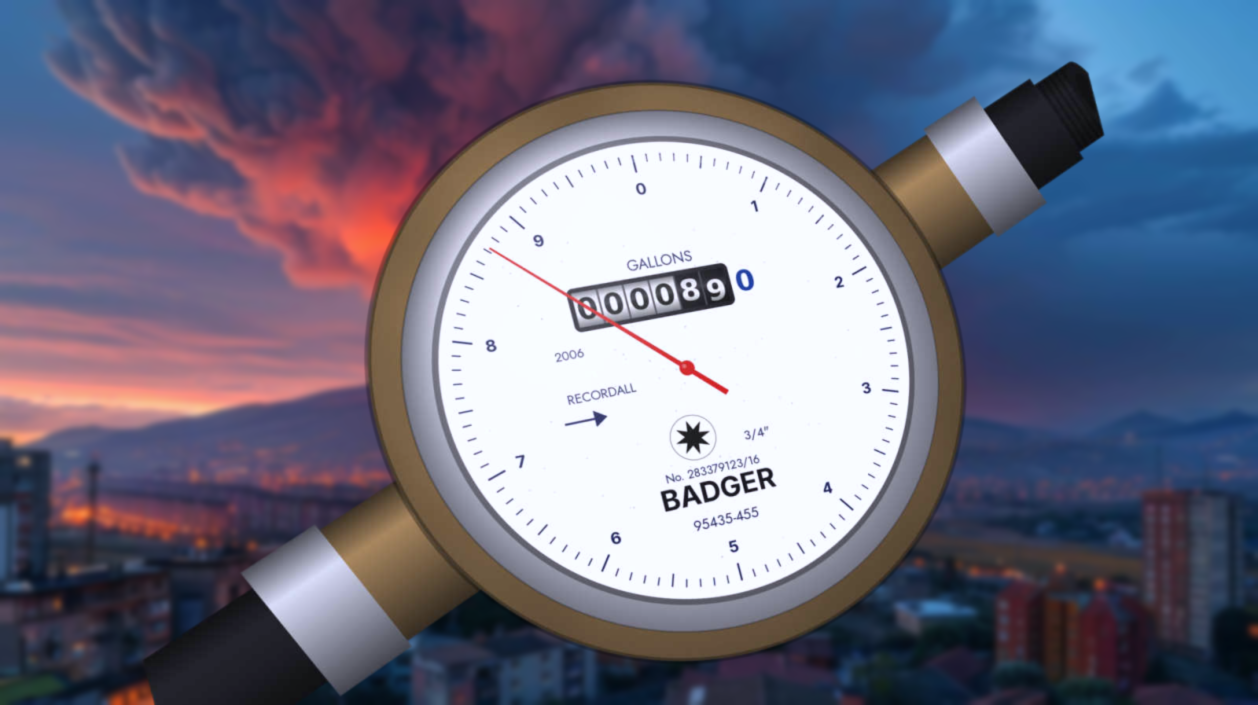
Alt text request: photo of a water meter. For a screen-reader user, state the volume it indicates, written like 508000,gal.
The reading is 888.7,gal
